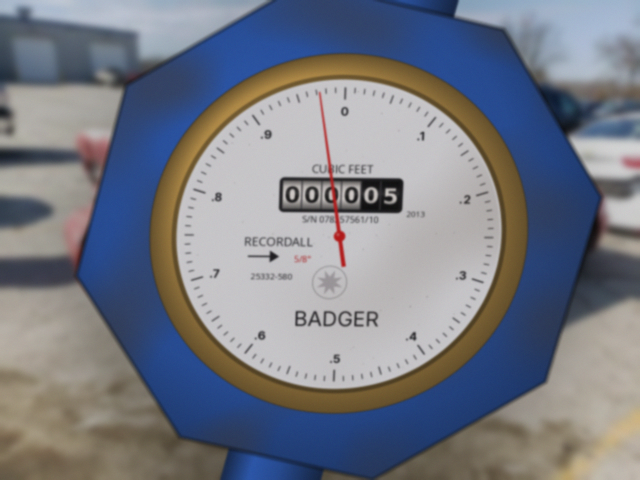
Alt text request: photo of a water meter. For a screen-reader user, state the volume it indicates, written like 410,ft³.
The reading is 4.97,ft³
